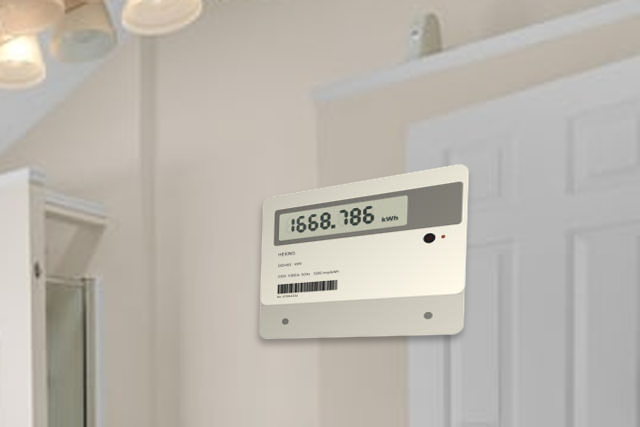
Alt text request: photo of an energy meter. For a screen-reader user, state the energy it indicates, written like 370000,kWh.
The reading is 1668.786,kWh
